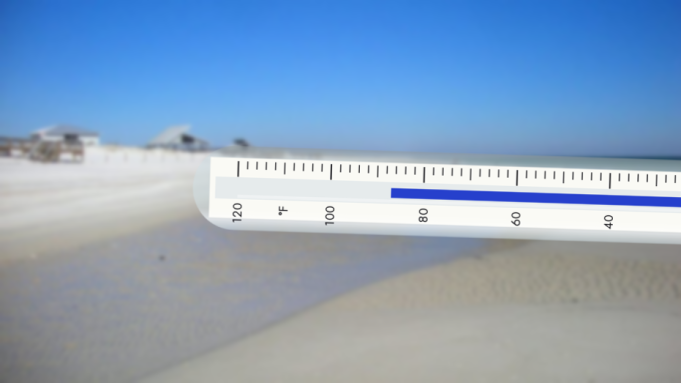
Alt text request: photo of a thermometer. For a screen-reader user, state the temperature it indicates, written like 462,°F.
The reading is 87,°F
